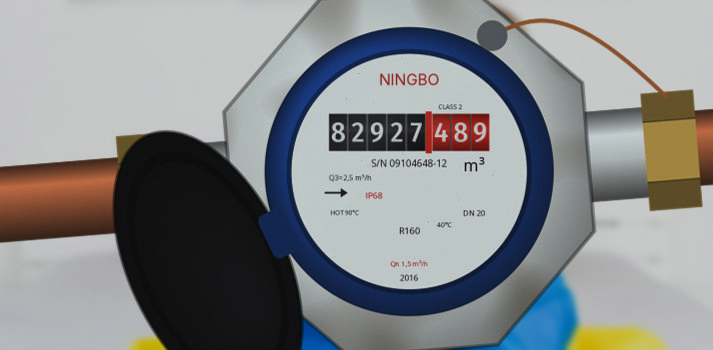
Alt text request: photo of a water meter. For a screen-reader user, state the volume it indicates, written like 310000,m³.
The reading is 82927.489,m³
